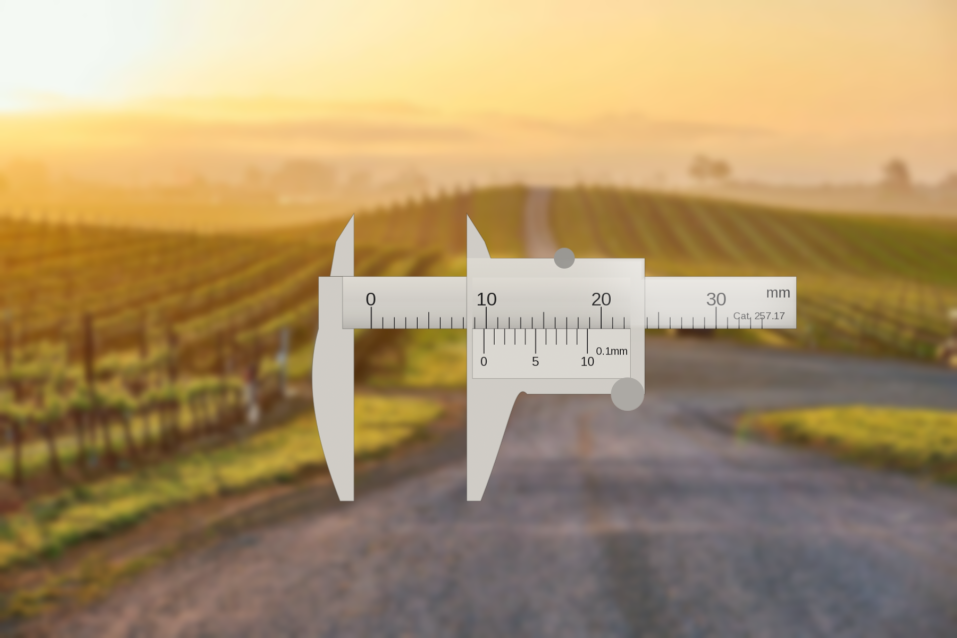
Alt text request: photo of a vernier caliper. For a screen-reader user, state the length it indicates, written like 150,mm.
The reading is 9.8,mm
